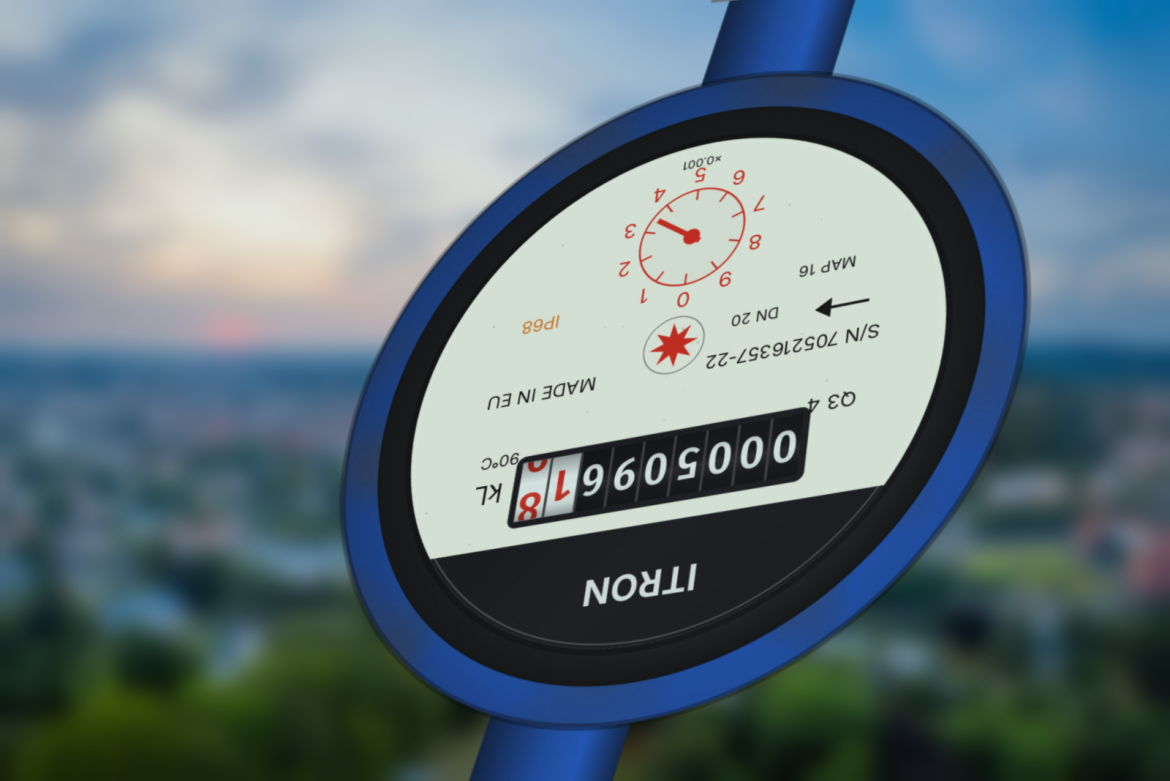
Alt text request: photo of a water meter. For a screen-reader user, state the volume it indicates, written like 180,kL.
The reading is 5096.183,kL
